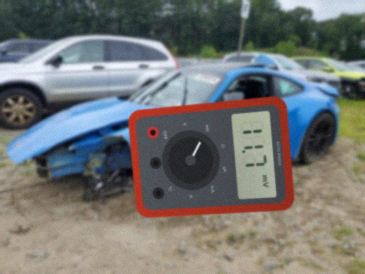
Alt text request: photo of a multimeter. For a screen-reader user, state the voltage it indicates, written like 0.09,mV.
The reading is 11.7,mV
